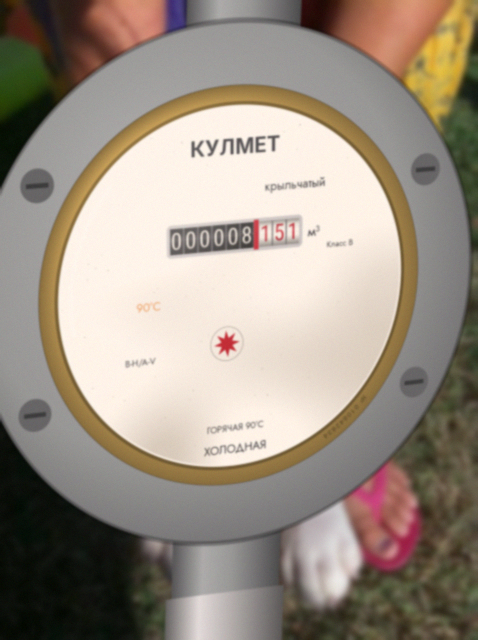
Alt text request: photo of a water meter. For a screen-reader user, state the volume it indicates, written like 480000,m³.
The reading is 8.151,m³
